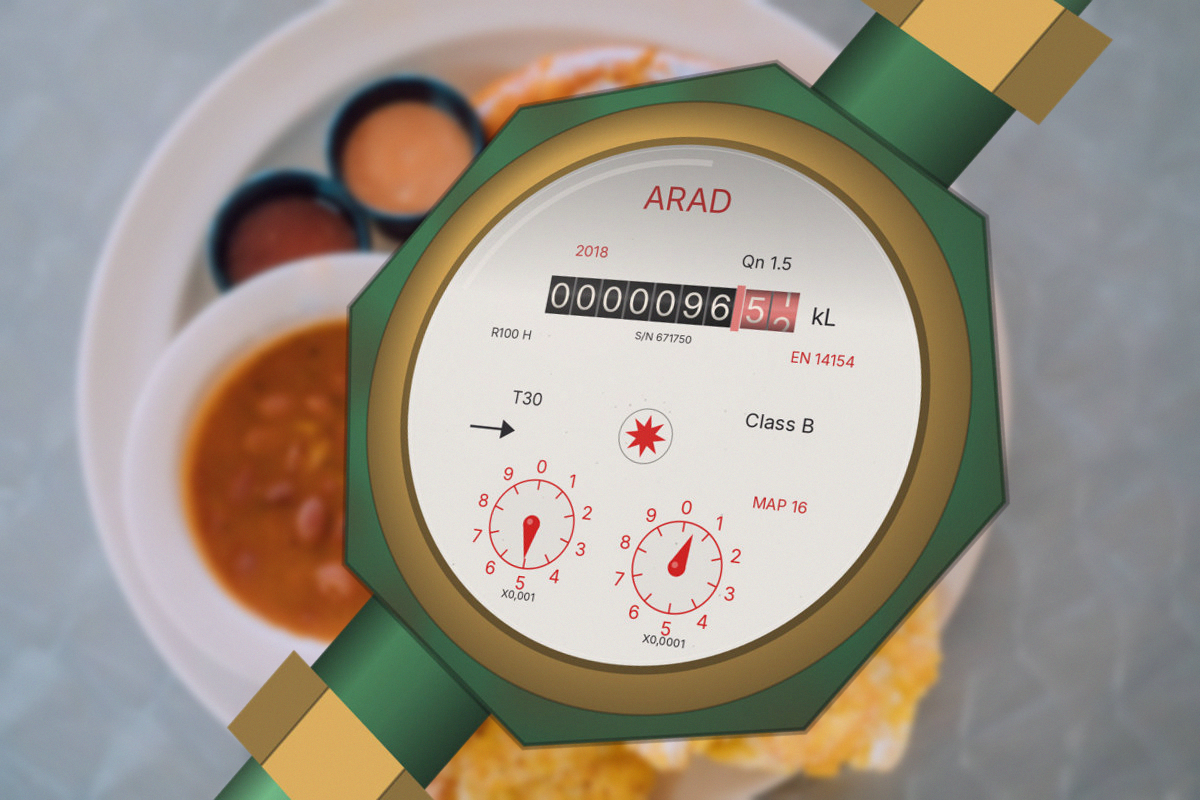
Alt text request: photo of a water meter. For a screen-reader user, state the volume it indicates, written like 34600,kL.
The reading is 96.5150,kL
